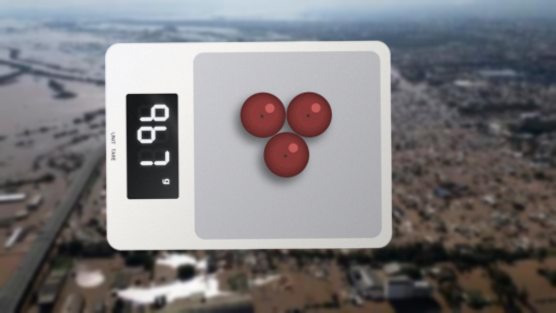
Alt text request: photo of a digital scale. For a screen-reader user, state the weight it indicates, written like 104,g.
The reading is 967,g
